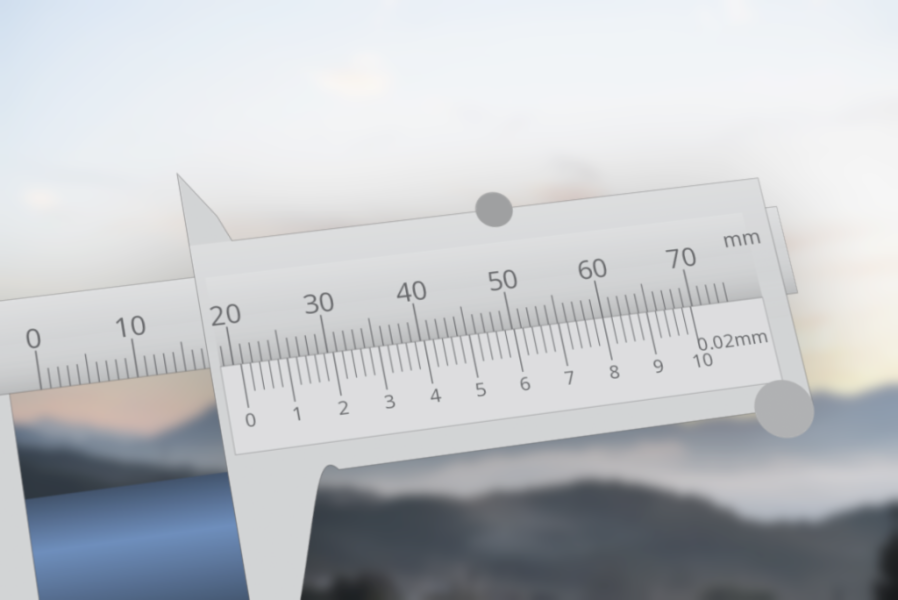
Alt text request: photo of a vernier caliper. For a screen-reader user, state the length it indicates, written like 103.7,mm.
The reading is 20.8,mm
